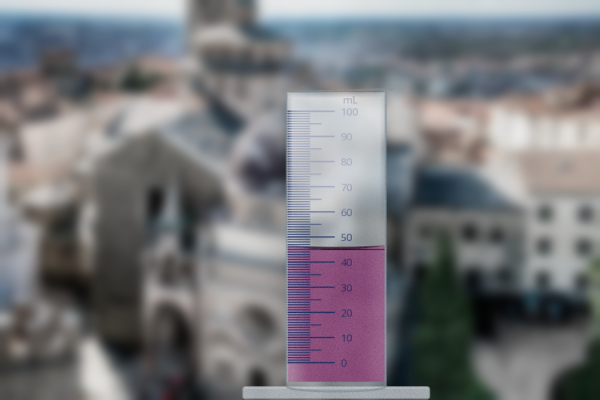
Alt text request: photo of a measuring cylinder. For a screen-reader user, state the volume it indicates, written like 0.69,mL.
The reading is 45,mL
